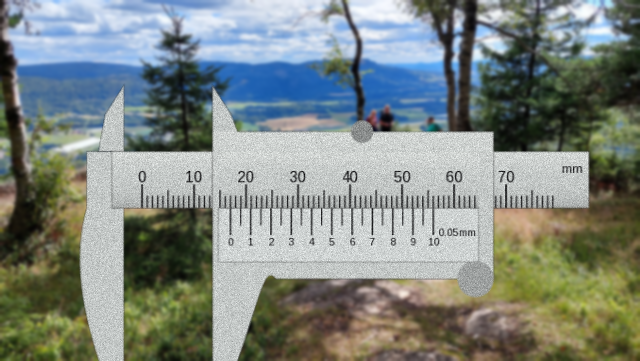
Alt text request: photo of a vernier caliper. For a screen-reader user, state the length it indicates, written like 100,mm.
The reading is 17.0,mm
